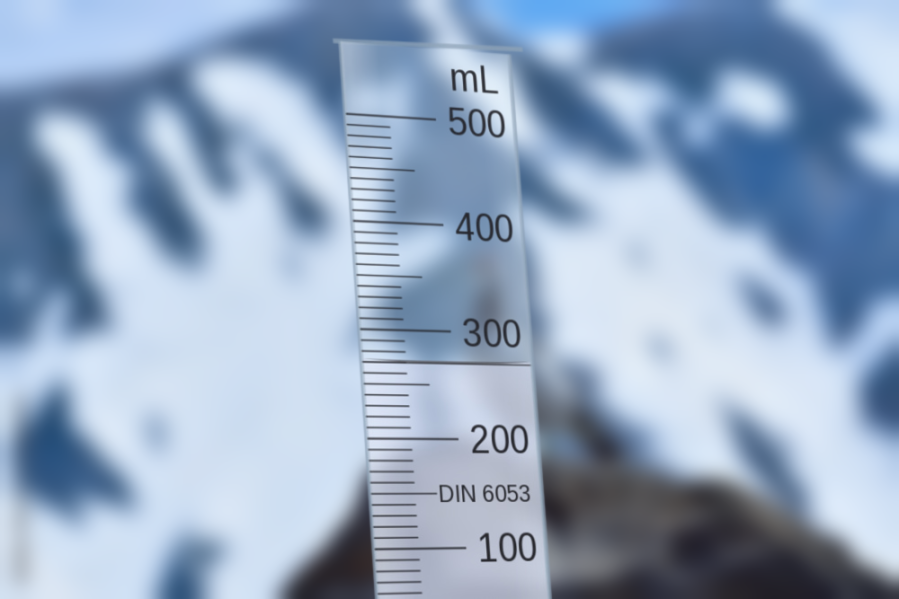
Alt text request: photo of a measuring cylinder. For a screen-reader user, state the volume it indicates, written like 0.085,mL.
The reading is 270,mL
